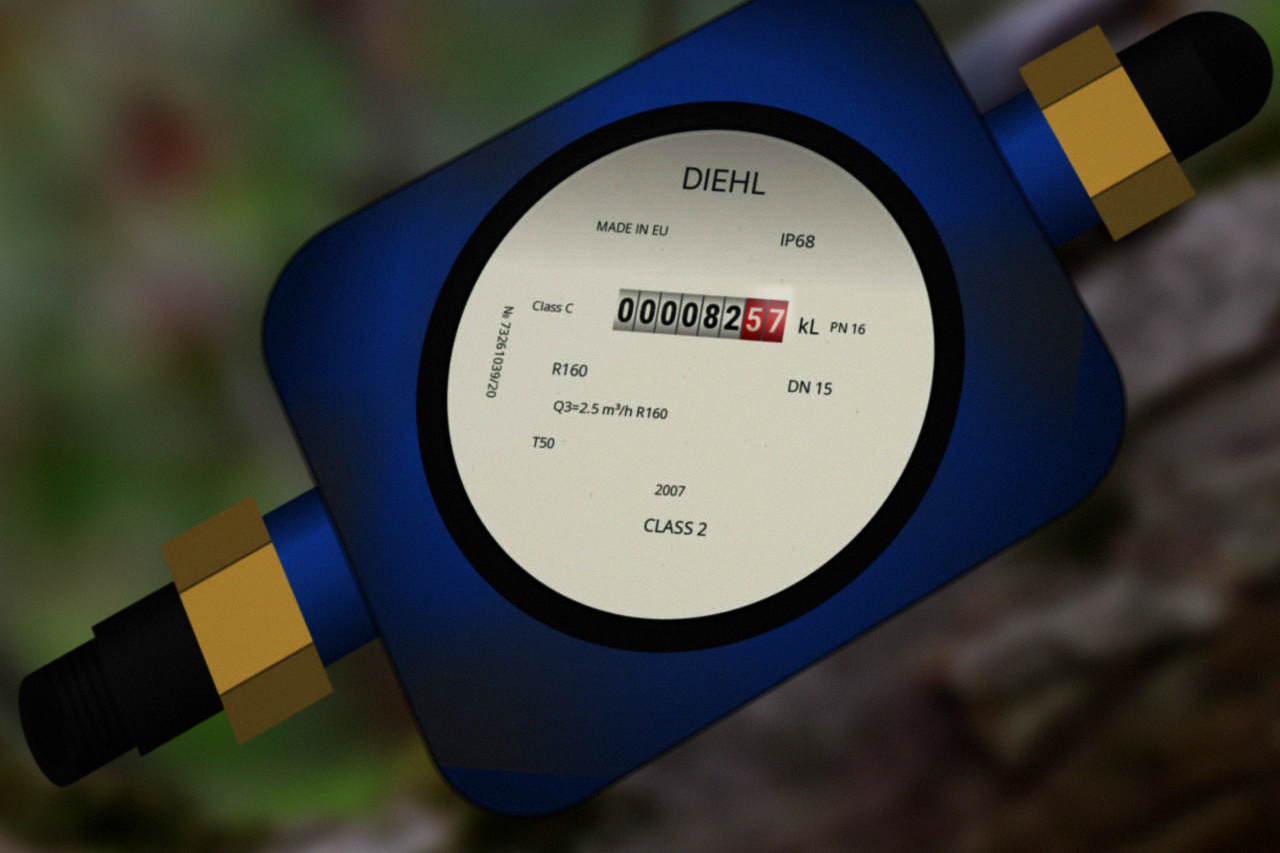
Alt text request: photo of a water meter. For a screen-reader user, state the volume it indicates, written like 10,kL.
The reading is 82.57,kL
